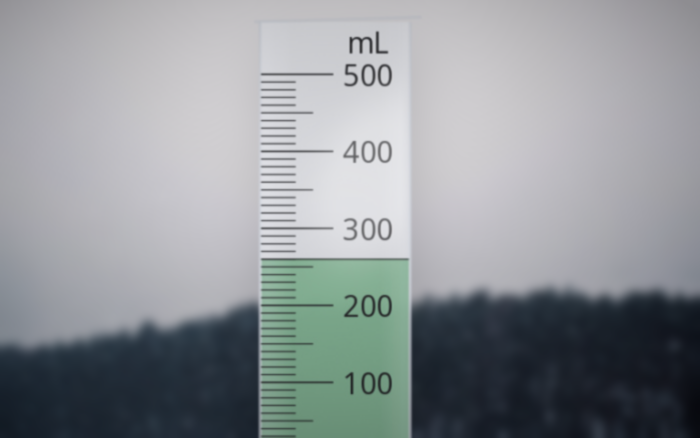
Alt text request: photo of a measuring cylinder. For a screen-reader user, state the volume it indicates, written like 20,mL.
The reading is 260,mL
